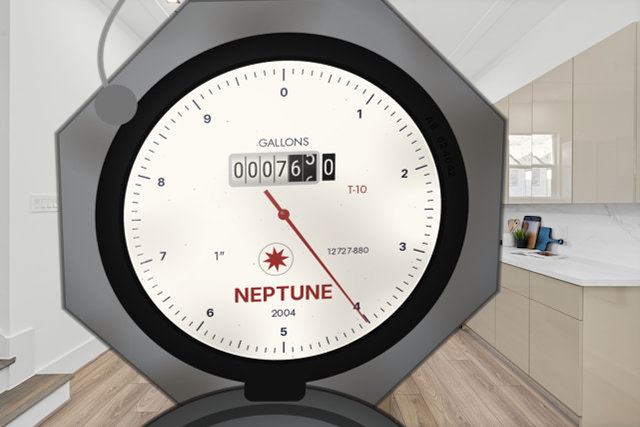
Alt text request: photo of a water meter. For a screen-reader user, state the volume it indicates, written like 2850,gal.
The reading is 7654.0,gal
